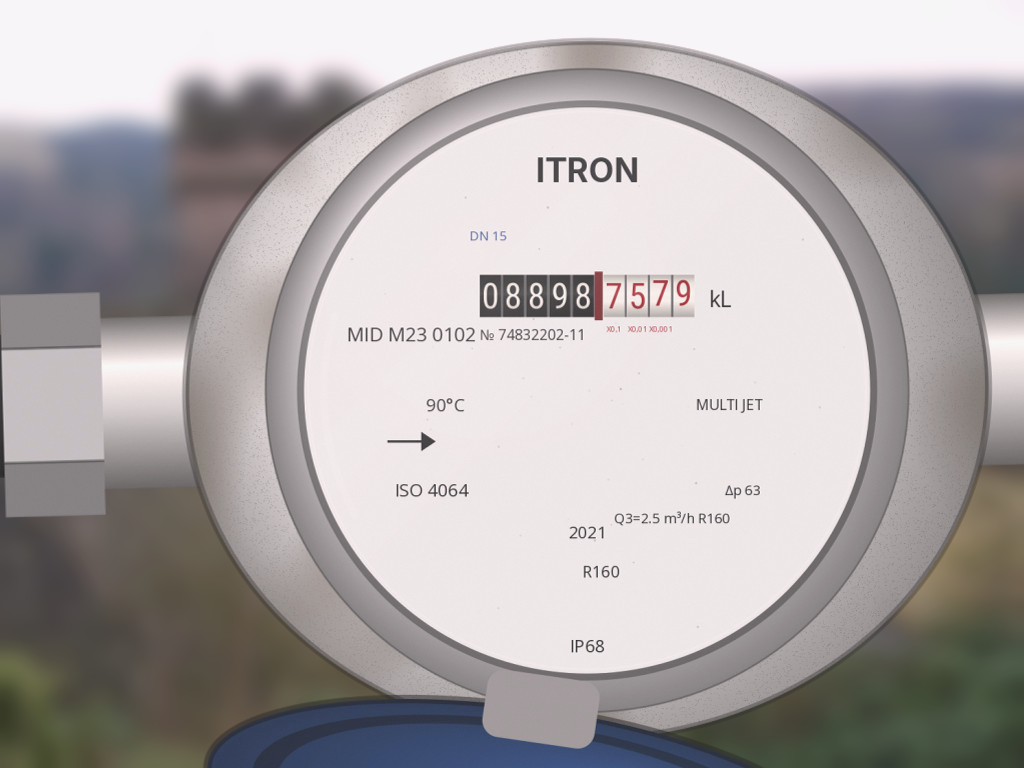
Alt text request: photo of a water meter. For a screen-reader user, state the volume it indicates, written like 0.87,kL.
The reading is 8898.7579,kL
